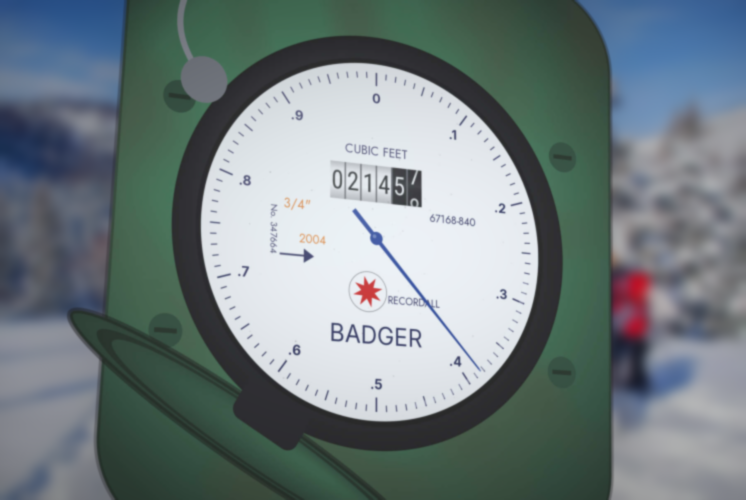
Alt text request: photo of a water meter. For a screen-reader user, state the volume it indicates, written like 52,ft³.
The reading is 21457.38,ft³
